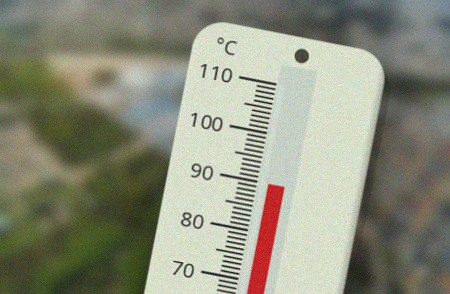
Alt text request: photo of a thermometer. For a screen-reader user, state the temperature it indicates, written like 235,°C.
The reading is 90,°C
